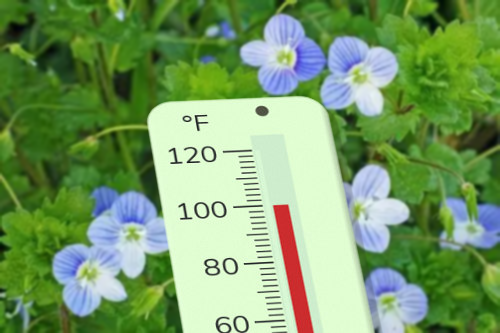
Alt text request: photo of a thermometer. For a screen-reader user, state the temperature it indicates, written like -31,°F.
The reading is 100,°F
